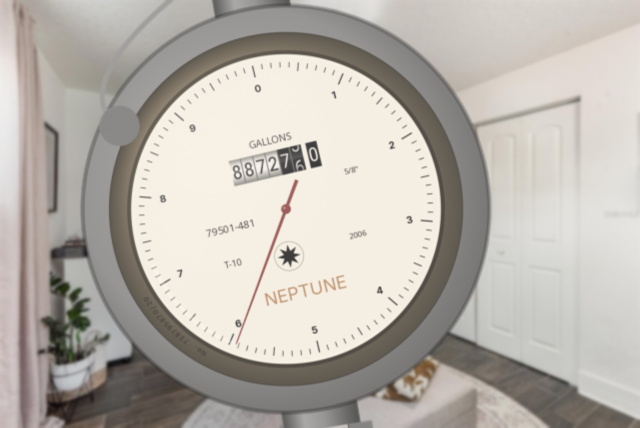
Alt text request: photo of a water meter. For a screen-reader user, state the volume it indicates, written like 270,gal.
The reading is 8872755.9,gal
